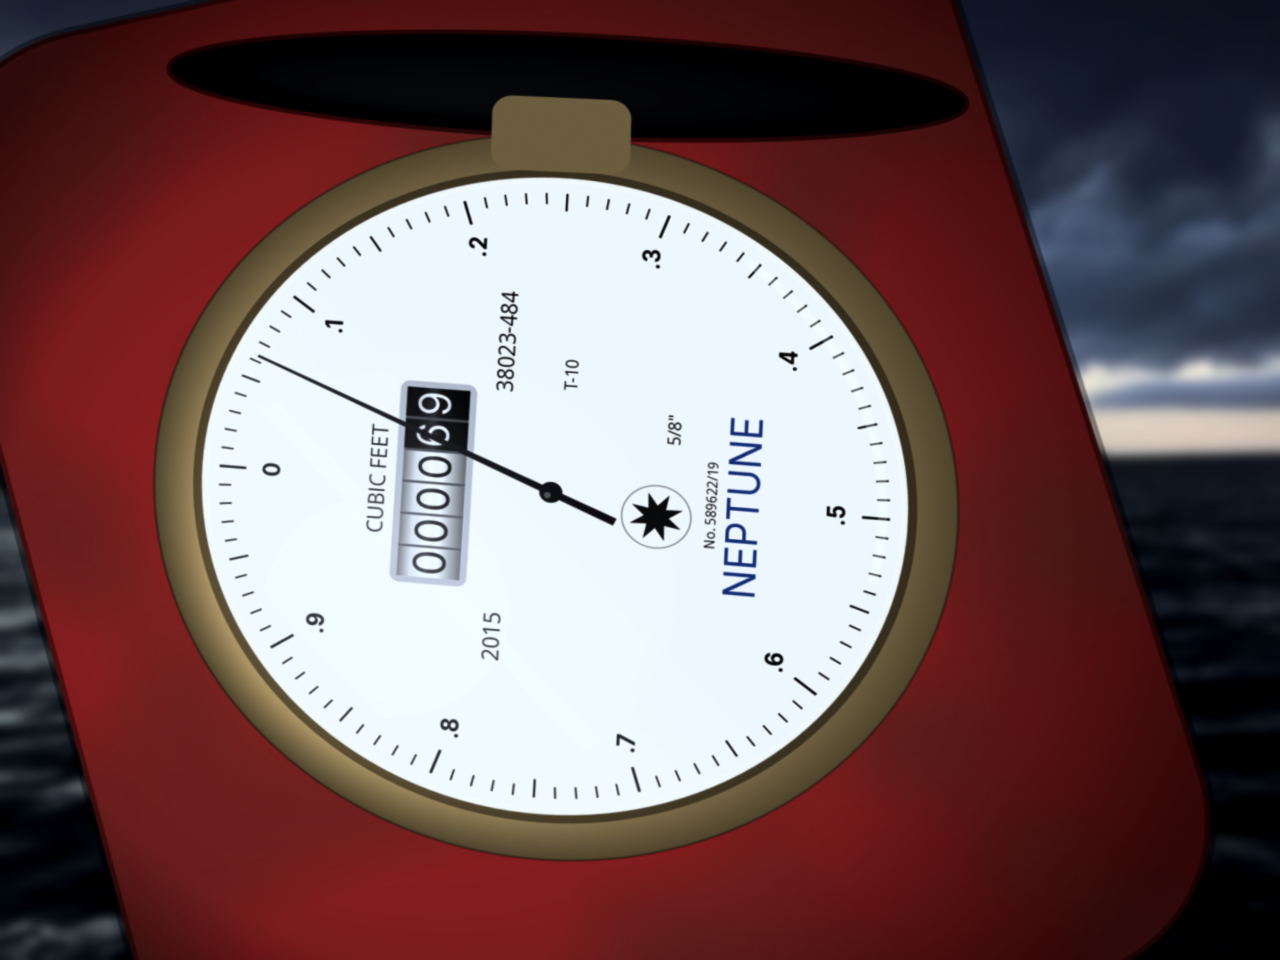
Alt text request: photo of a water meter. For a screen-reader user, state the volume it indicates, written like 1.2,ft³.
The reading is 69.06,ft³
